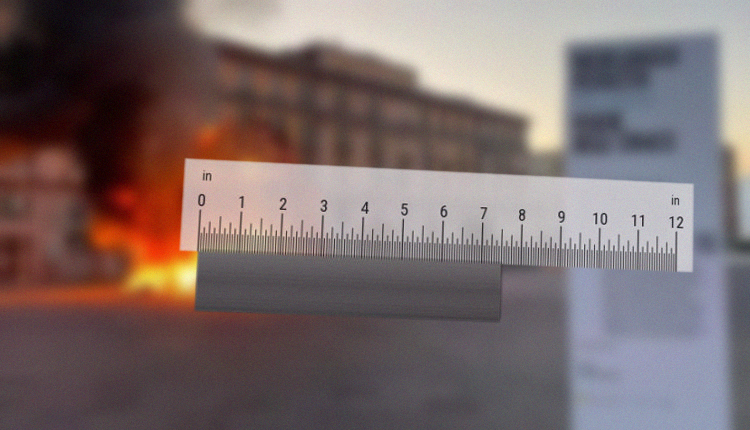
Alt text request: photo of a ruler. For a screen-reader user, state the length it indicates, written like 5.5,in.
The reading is 7.5,in
